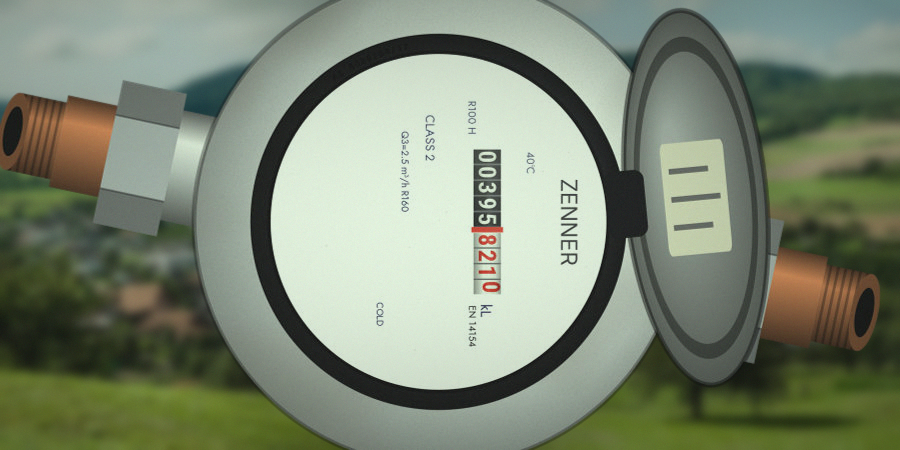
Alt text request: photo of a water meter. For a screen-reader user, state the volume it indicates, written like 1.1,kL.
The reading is 395.8210,kL
